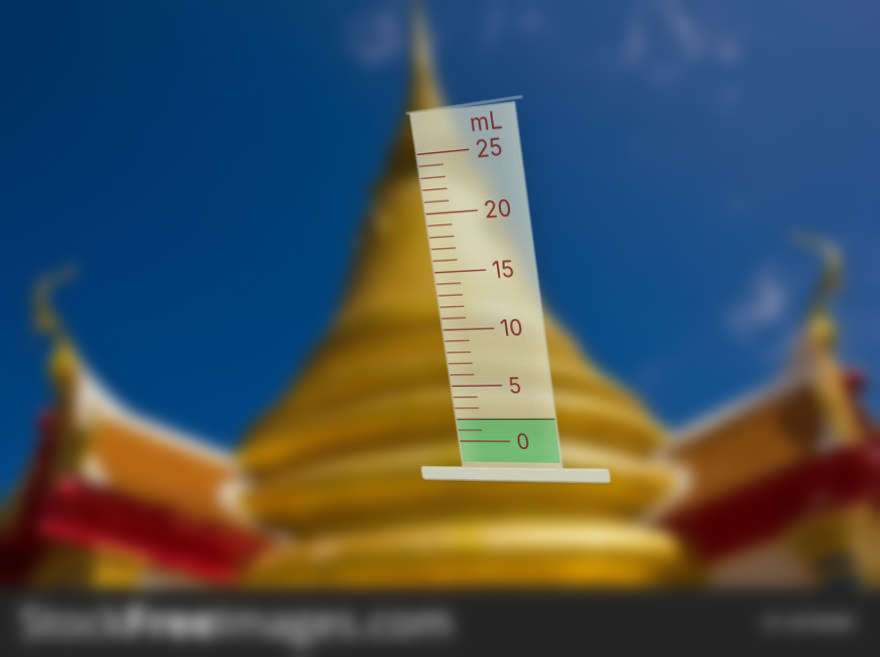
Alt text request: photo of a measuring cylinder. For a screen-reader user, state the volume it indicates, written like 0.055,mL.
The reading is 2,mL
